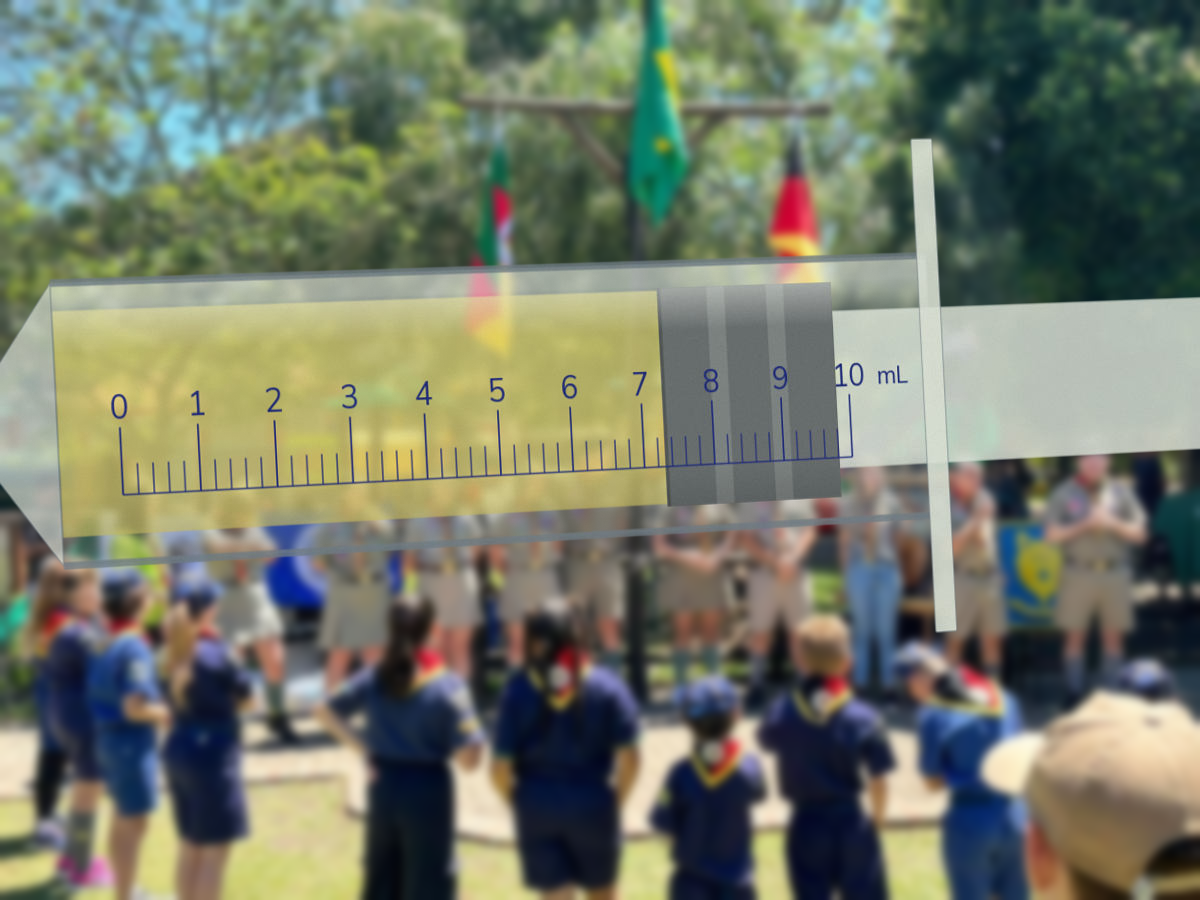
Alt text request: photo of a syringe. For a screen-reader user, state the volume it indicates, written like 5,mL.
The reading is 7.3,mL
